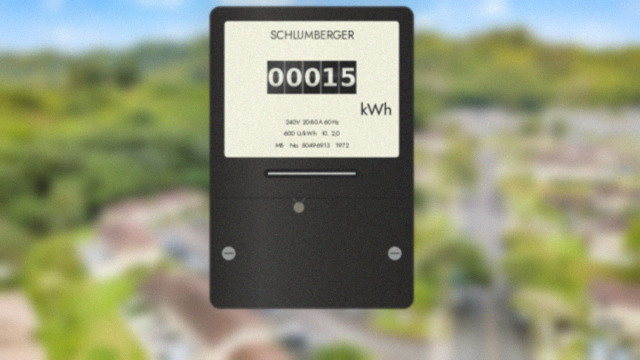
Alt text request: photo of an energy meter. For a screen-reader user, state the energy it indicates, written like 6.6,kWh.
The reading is 15,kWh
